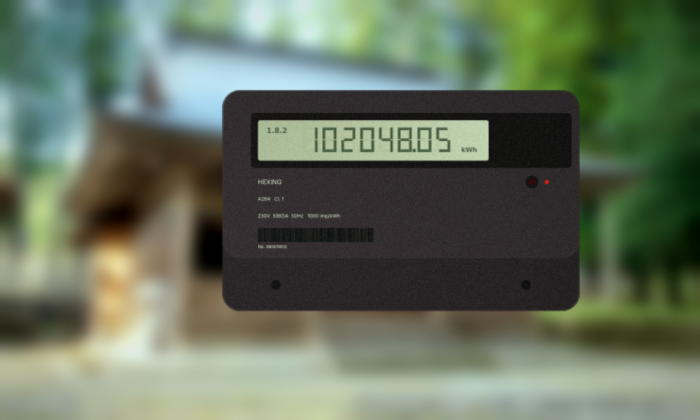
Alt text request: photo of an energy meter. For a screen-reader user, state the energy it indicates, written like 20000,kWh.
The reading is 102048.05,kWh
